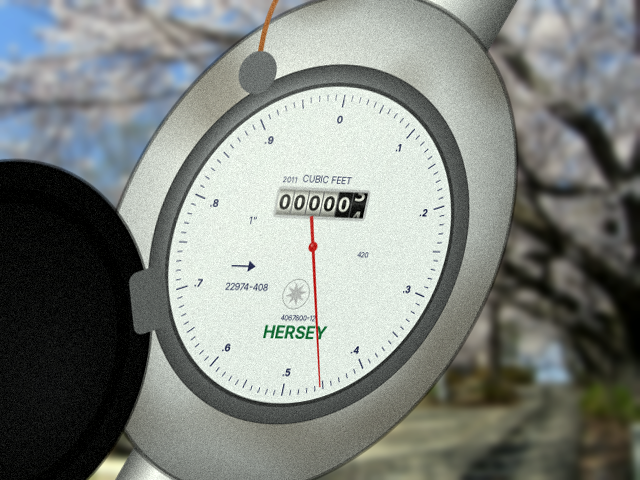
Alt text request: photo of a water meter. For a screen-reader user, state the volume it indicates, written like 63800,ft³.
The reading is 3.45,ft³
